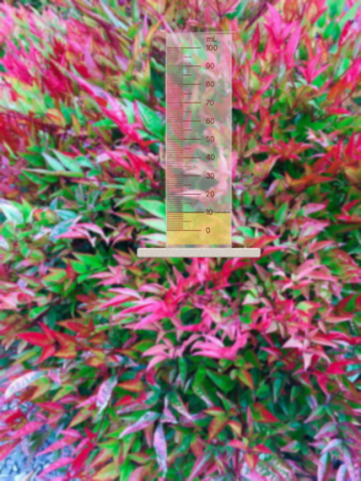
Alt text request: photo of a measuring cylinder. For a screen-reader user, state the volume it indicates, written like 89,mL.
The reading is 10,mL
